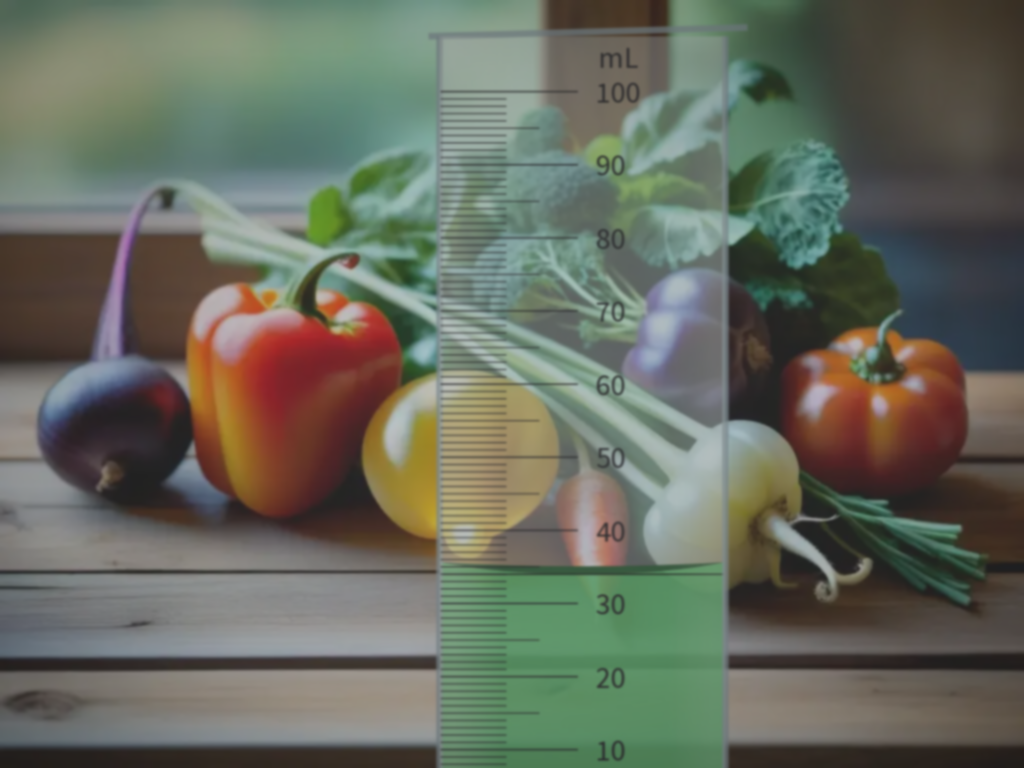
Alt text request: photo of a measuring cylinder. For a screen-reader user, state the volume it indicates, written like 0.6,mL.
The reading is 34,mL
